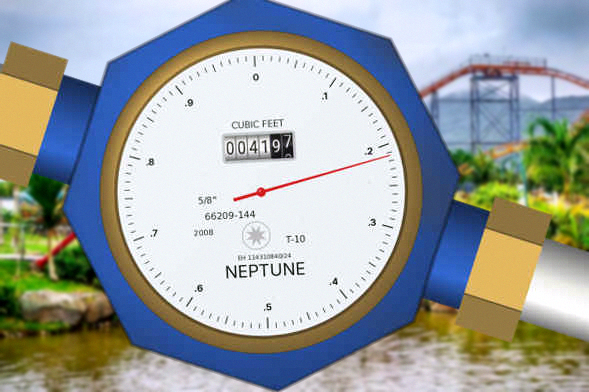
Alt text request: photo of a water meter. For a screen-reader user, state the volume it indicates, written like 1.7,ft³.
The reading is 4197.21,ft³
